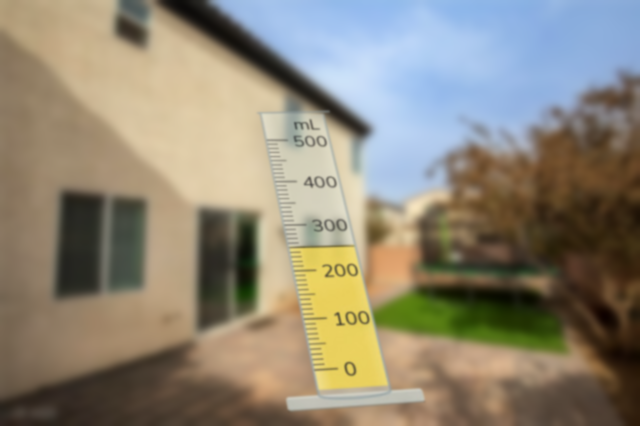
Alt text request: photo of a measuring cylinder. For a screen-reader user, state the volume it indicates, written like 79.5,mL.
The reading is 250,mL
